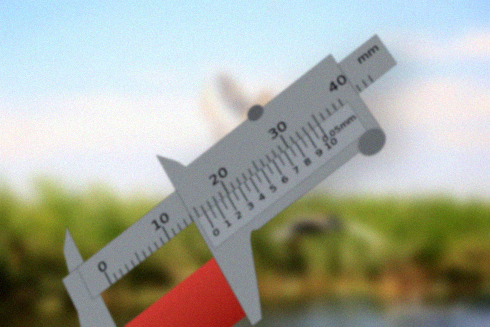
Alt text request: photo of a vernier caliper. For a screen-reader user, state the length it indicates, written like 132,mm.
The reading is 16.0,mm
